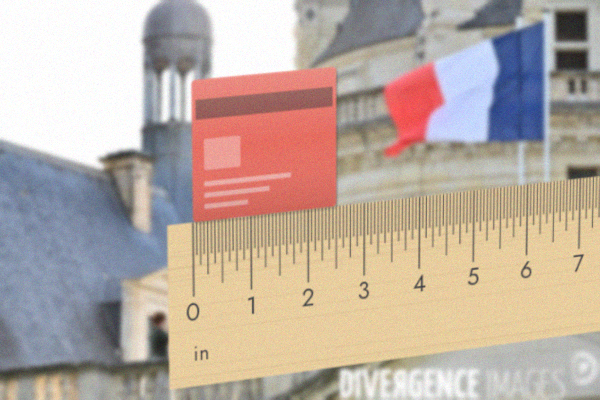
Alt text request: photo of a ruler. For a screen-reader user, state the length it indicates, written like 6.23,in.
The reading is 2.5,in
